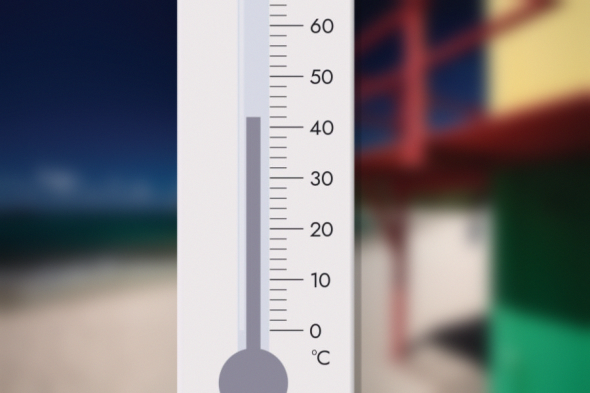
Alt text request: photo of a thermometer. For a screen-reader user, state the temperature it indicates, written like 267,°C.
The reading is 42,°C
